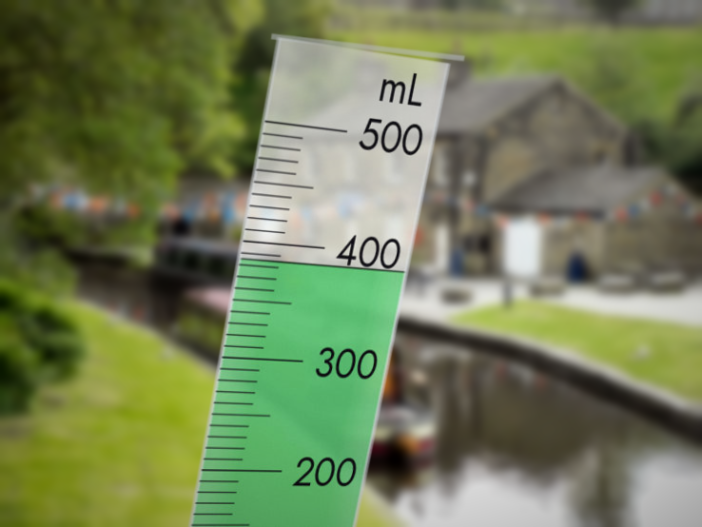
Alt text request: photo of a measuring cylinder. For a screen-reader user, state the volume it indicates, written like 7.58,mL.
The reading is 385,mL
